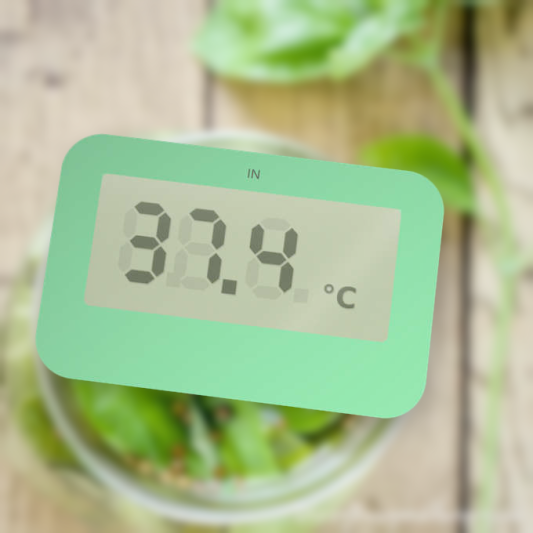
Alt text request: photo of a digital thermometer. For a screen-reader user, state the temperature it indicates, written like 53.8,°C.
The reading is 37.4,°C
